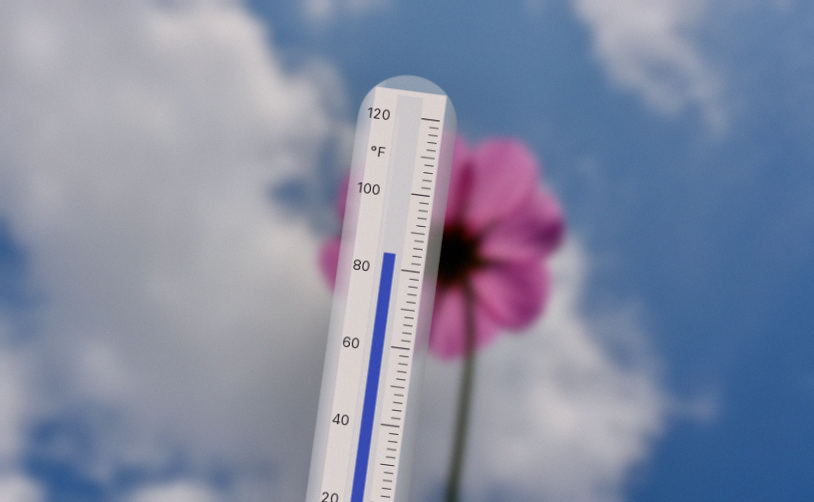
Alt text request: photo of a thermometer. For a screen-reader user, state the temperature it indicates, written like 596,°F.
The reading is 84,°F
